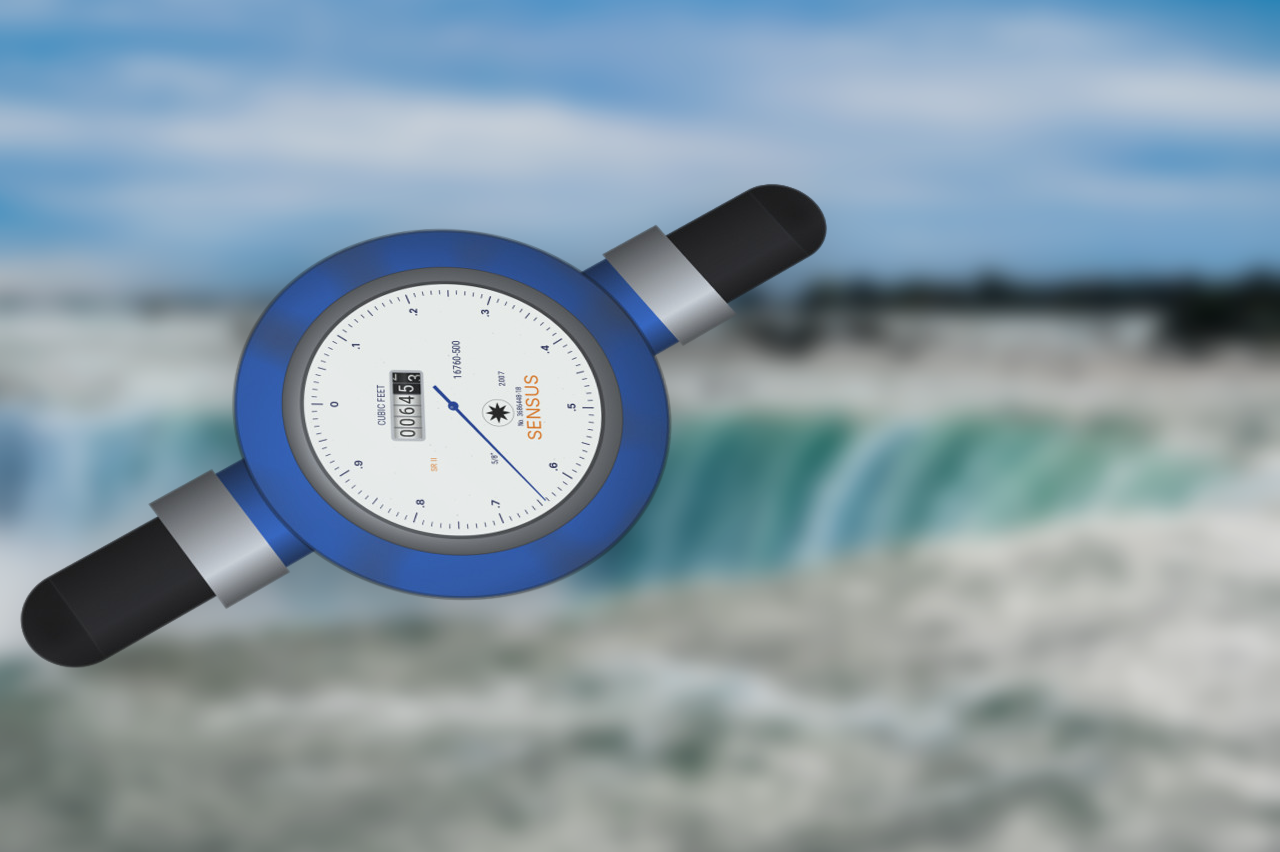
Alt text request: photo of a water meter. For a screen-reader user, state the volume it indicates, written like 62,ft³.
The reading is 6452.64,ft³
